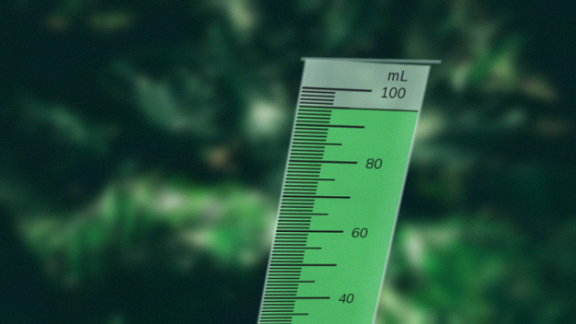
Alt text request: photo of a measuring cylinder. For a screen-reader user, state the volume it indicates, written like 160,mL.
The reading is 95,mL
